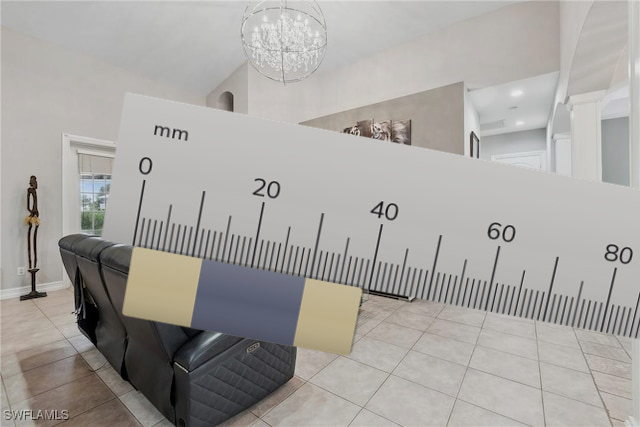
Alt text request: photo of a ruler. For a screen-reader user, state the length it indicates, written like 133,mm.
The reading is 39,mm
